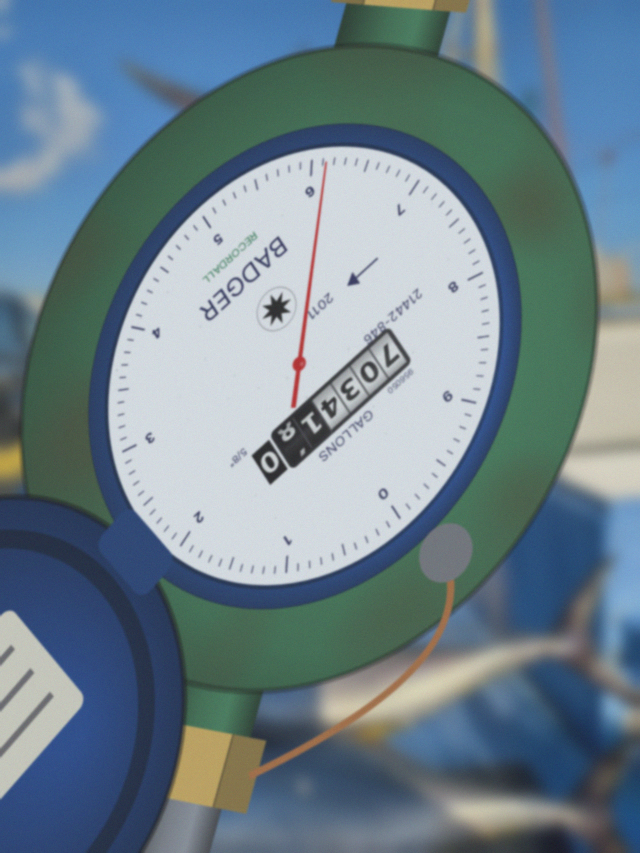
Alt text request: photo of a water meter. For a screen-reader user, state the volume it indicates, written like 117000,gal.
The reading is 7034176.1,gal
